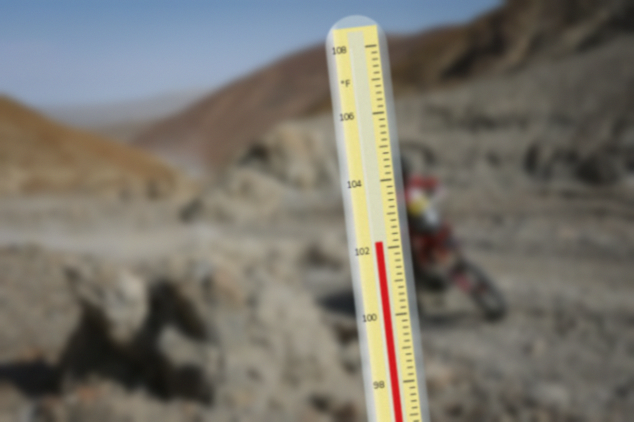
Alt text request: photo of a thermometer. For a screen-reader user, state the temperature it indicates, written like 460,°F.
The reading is 102.2,°F
